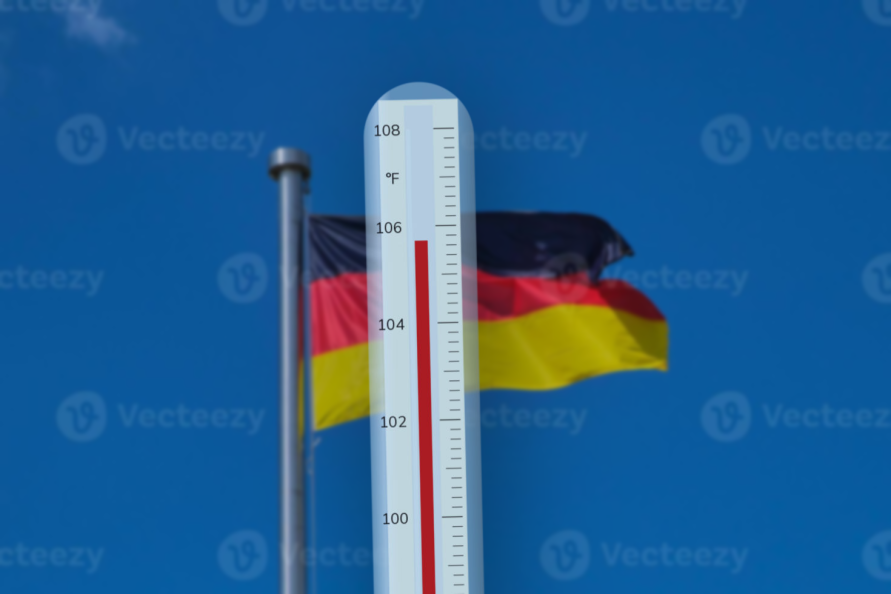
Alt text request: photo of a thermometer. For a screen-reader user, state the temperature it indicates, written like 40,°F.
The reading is 105.7,°F
